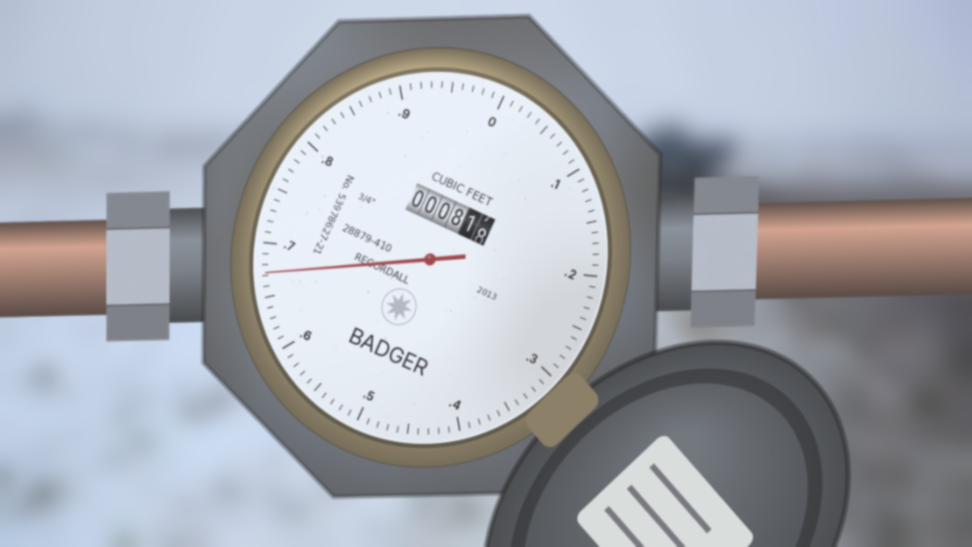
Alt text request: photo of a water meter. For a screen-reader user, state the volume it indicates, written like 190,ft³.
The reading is 817.67,ft³
